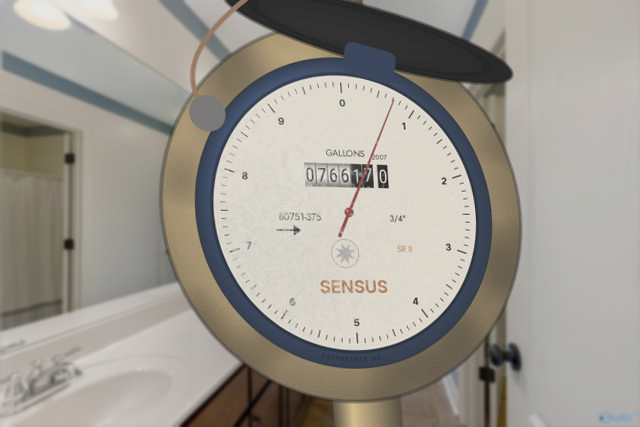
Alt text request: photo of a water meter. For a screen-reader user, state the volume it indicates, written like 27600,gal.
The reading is 766170.7,gal
